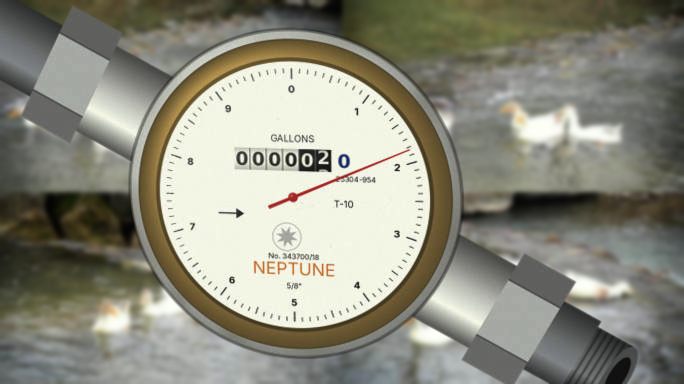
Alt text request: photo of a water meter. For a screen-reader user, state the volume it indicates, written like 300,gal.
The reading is 21.8,gal
